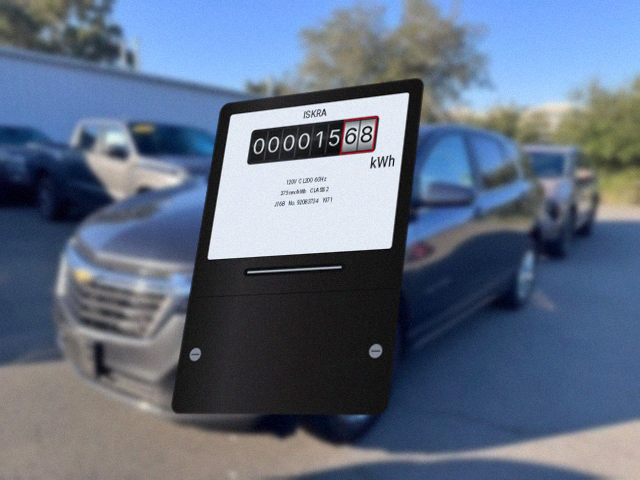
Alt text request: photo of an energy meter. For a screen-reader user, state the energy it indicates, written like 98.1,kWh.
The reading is 15.68,kWh
